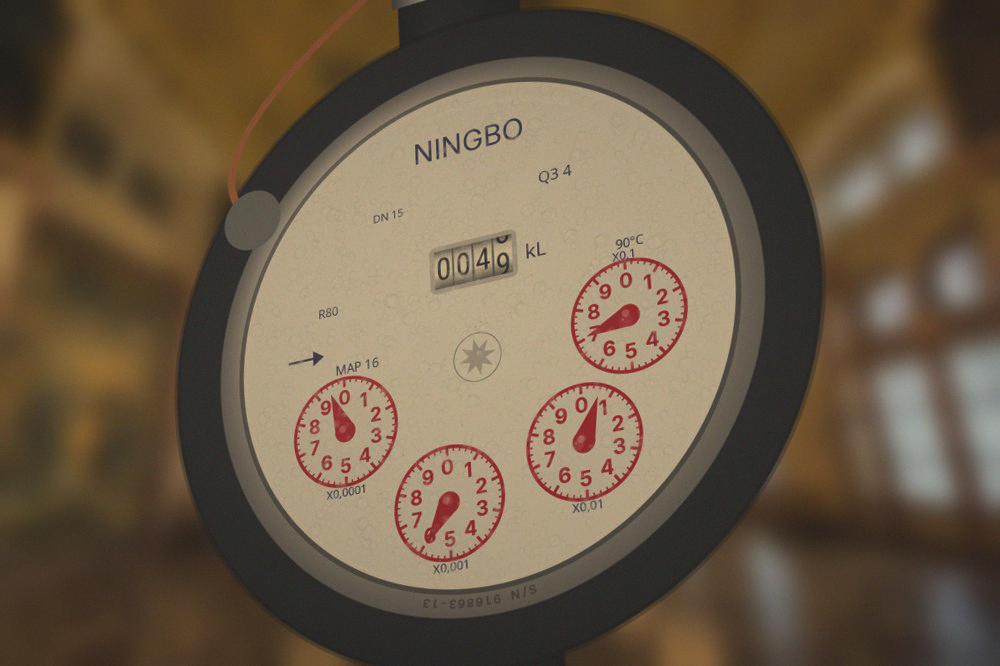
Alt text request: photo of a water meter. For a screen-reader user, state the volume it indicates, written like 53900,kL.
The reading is 48.7059,kL
